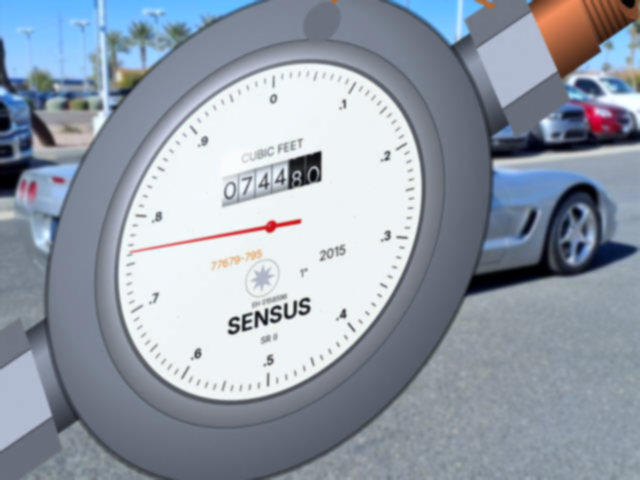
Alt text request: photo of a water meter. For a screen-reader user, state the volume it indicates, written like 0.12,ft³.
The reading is 74479.76,ft³
